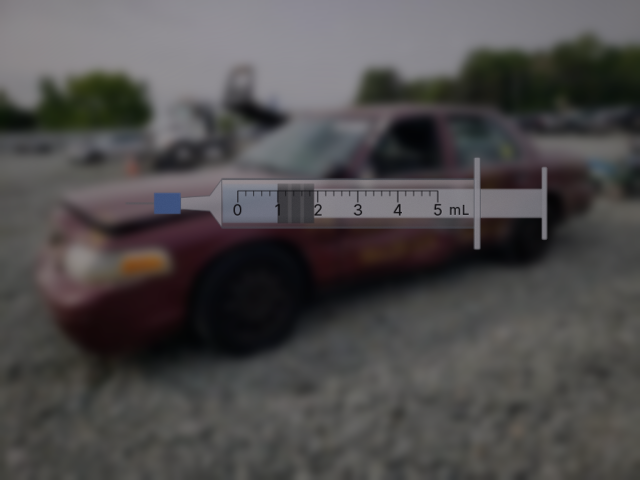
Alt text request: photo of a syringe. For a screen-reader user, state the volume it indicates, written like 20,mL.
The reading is 1,mL
